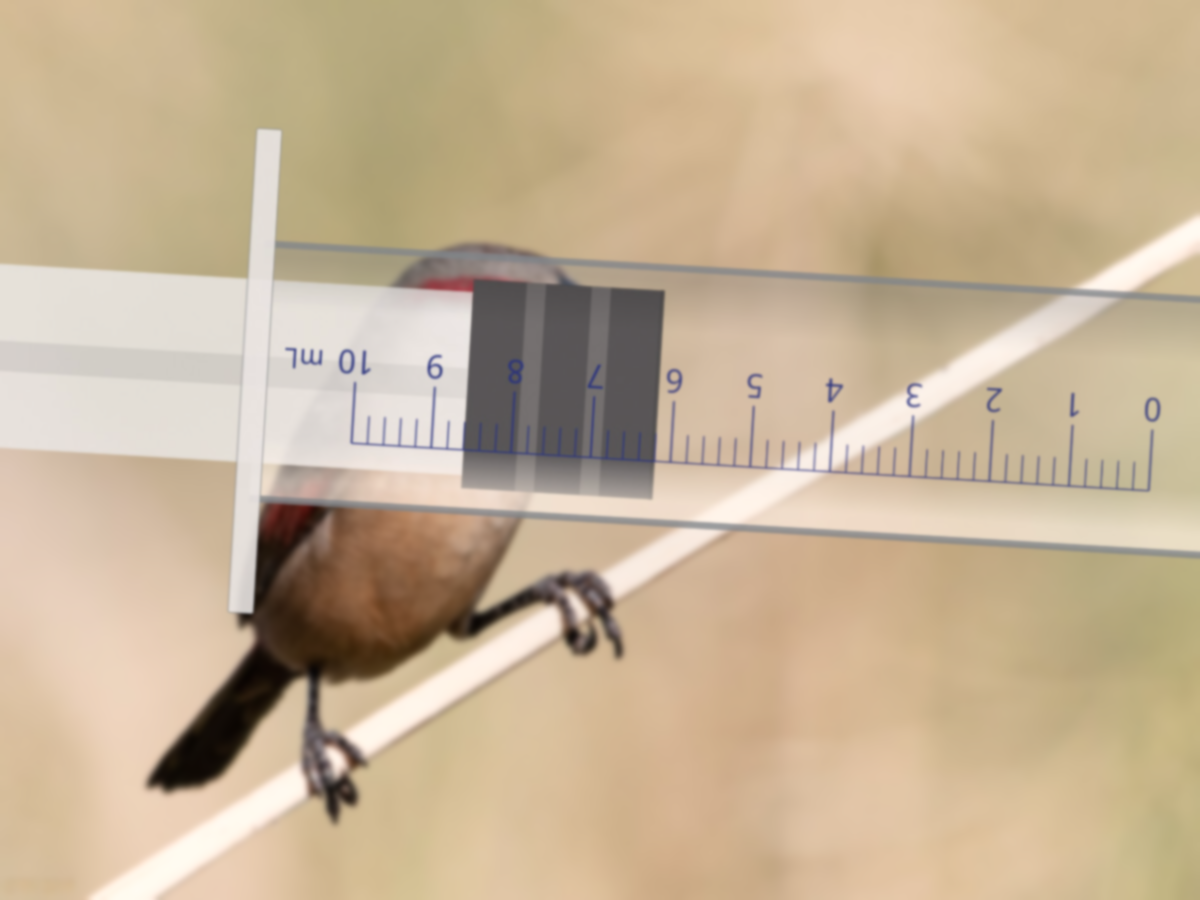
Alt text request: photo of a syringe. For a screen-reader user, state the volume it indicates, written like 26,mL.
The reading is 6.2,mL
